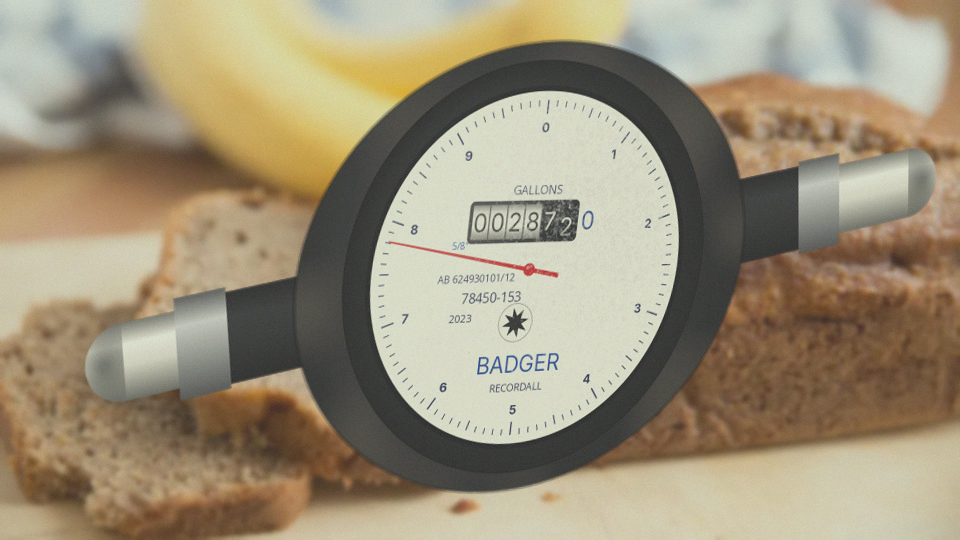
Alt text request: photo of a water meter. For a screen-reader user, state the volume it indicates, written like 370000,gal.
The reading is 28717.8,gal
